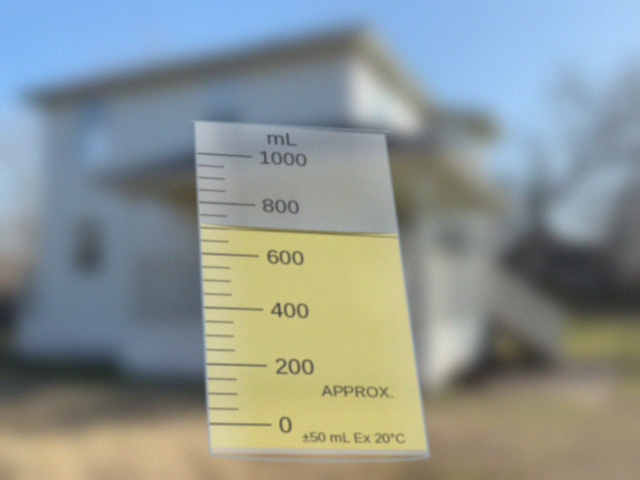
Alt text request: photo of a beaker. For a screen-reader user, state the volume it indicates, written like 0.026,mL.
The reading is 700,mL
